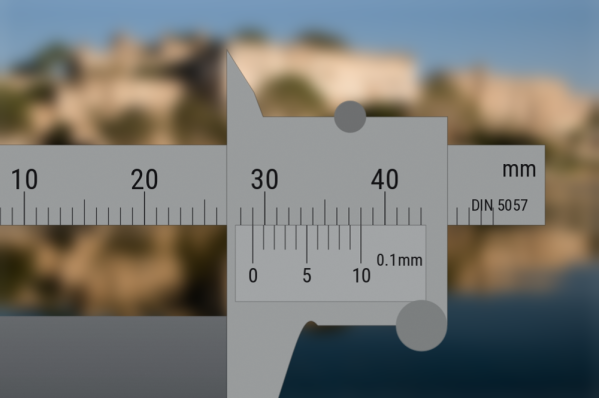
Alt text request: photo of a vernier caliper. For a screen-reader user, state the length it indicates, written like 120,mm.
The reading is 29.0,mm
